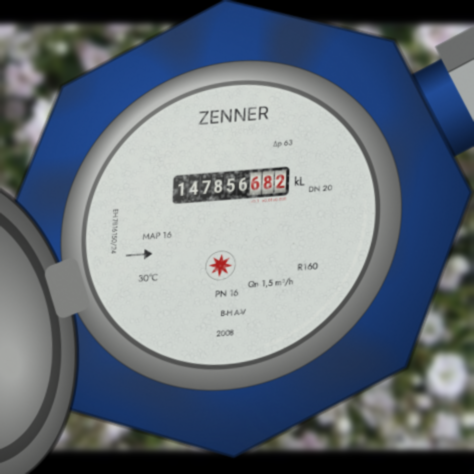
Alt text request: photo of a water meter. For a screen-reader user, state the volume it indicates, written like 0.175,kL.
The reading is 147856.682,kL
